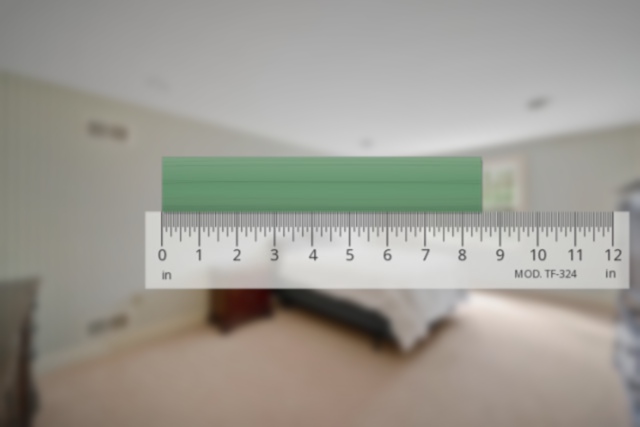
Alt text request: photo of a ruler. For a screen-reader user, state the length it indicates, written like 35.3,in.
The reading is 8.5,in
